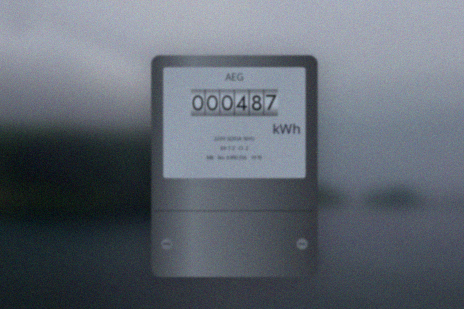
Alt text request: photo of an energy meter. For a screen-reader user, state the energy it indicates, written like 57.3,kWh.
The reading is 487,kWh
